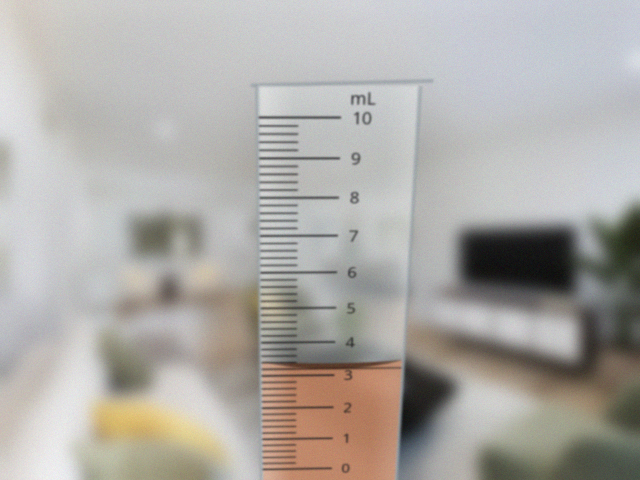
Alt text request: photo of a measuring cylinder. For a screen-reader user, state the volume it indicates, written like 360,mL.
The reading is 3.2,mL
